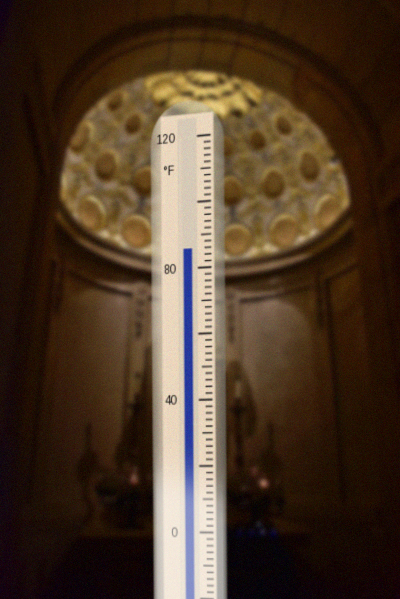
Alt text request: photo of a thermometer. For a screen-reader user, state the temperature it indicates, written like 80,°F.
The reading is 86,°F
